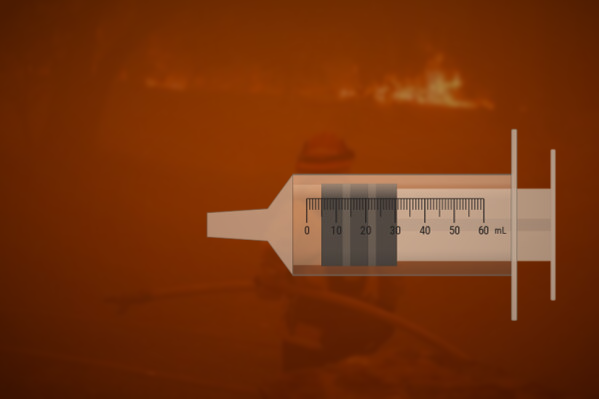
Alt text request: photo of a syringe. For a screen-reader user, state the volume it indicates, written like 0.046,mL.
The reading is 5,mL
